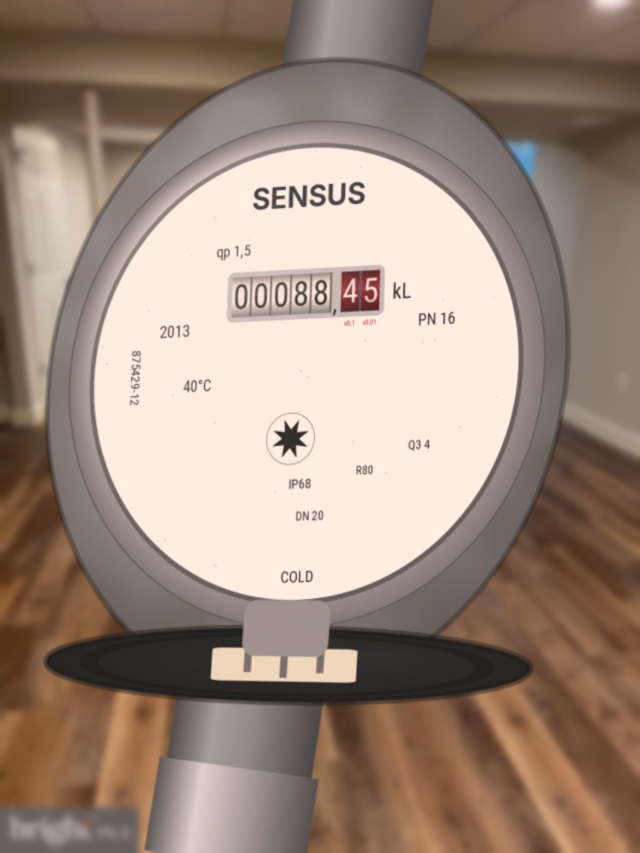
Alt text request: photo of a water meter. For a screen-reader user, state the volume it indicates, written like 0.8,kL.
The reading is 88.45,kL
